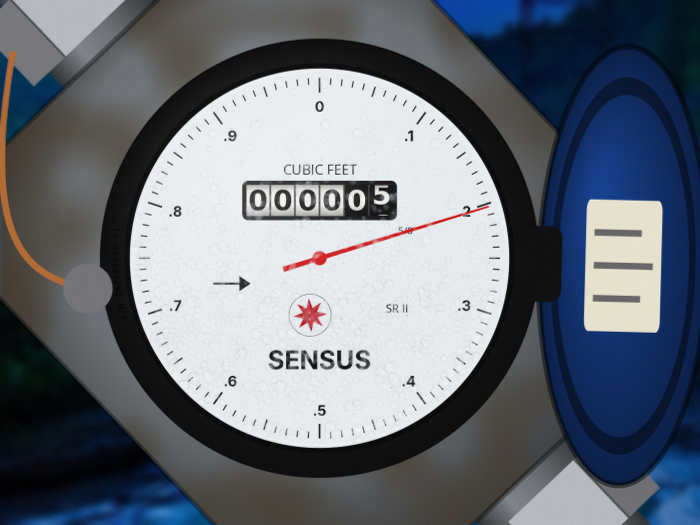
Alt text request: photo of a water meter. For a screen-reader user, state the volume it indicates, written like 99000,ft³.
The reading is 5.20,ft³
